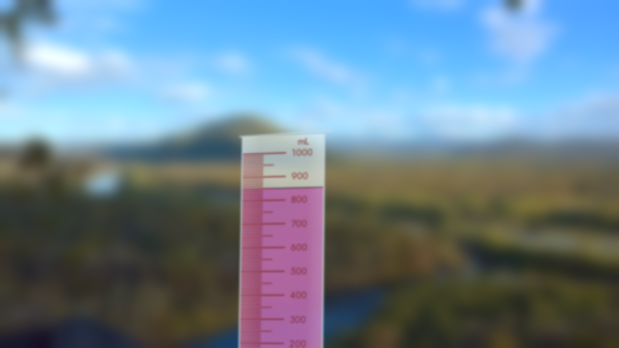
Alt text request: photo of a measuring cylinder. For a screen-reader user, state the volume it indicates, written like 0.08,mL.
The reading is 850,mL
